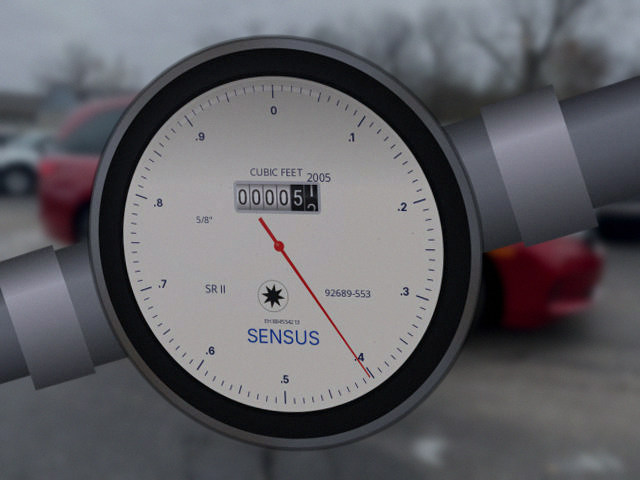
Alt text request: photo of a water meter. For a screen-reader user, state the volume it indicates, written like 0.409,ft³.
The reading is 51.40,ft³
